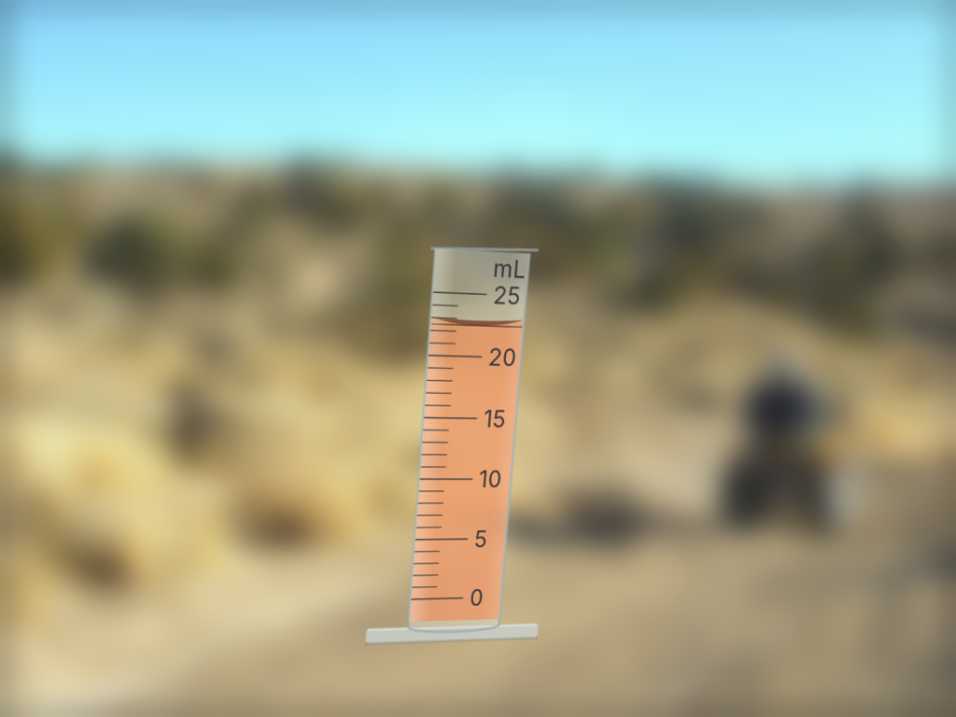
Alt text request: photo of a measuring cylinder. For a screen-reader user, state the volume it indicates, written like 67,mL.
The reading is 22.5,mL
